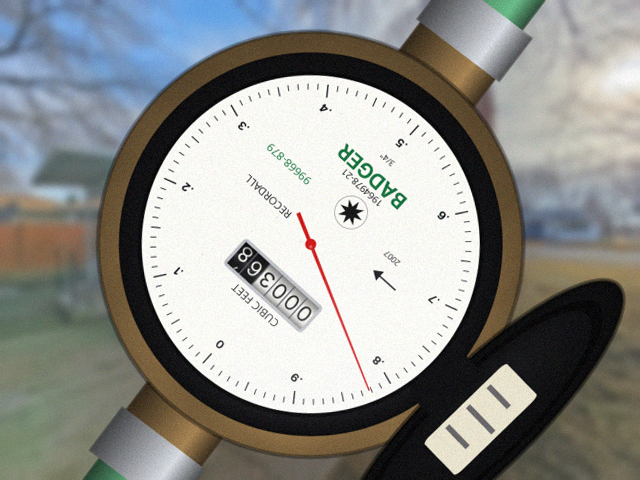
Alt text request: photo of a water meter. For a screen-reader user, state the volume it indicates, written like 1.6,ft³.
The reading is 367.82,ft³
